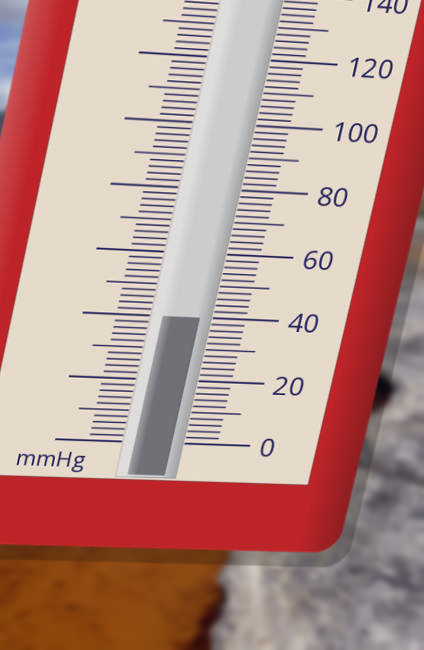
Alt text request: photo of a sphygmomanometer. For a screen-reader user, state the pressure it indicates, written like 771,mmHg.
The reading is 40,mmHg
